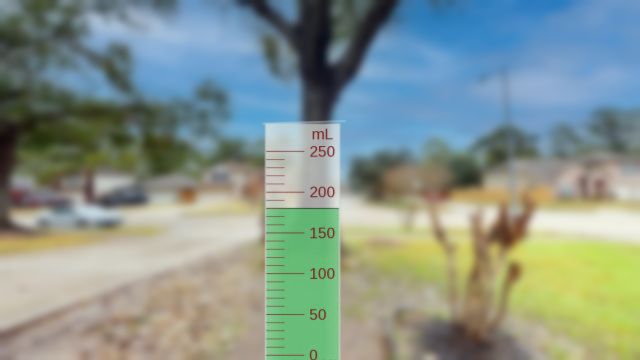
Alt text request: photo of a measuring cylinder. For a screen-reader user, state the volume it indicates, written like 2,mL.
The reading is 180,mL
